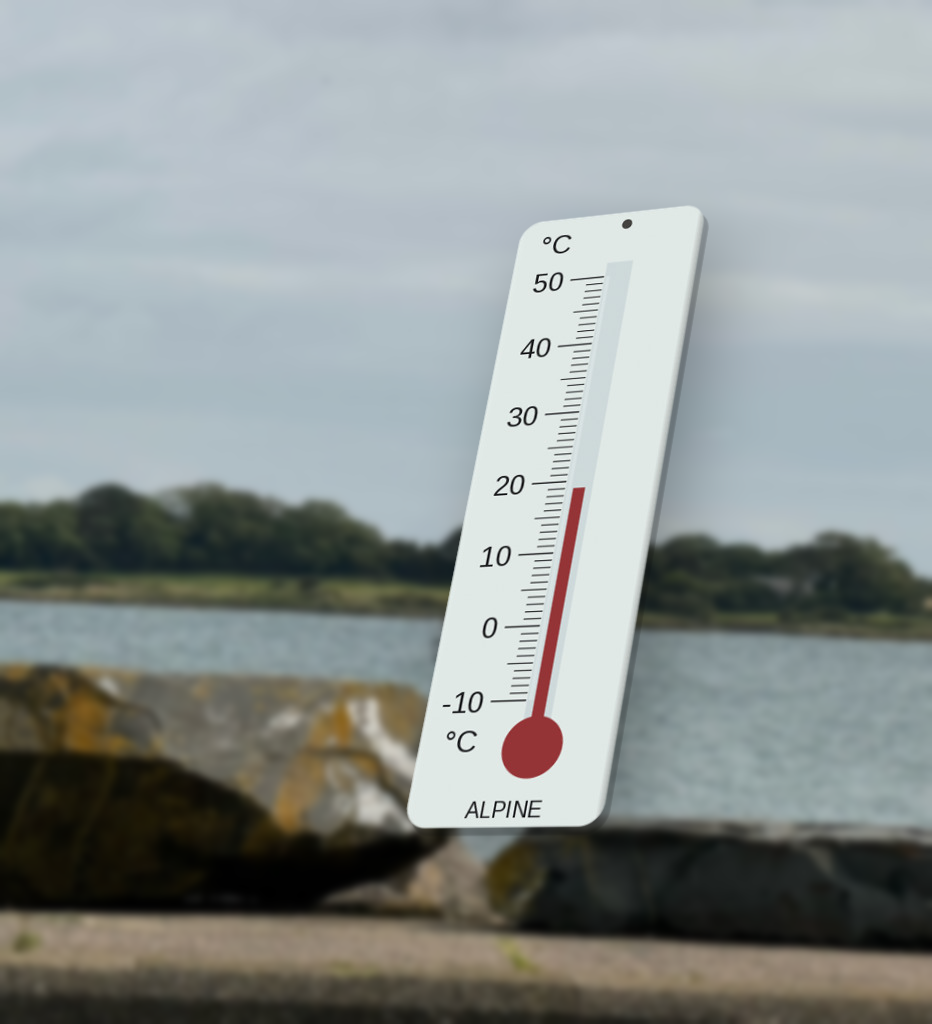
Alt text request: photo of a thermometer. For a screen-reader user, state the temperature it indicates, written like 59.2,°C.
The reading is 19,°C
